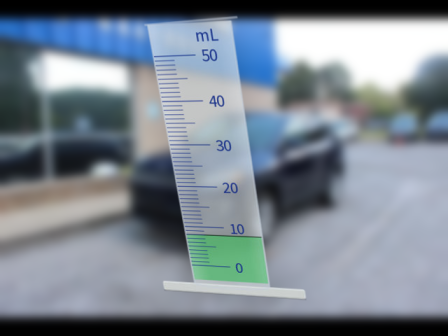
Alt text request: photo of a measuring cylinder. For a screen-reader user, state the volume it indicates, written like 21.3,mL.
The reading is 8,mL
